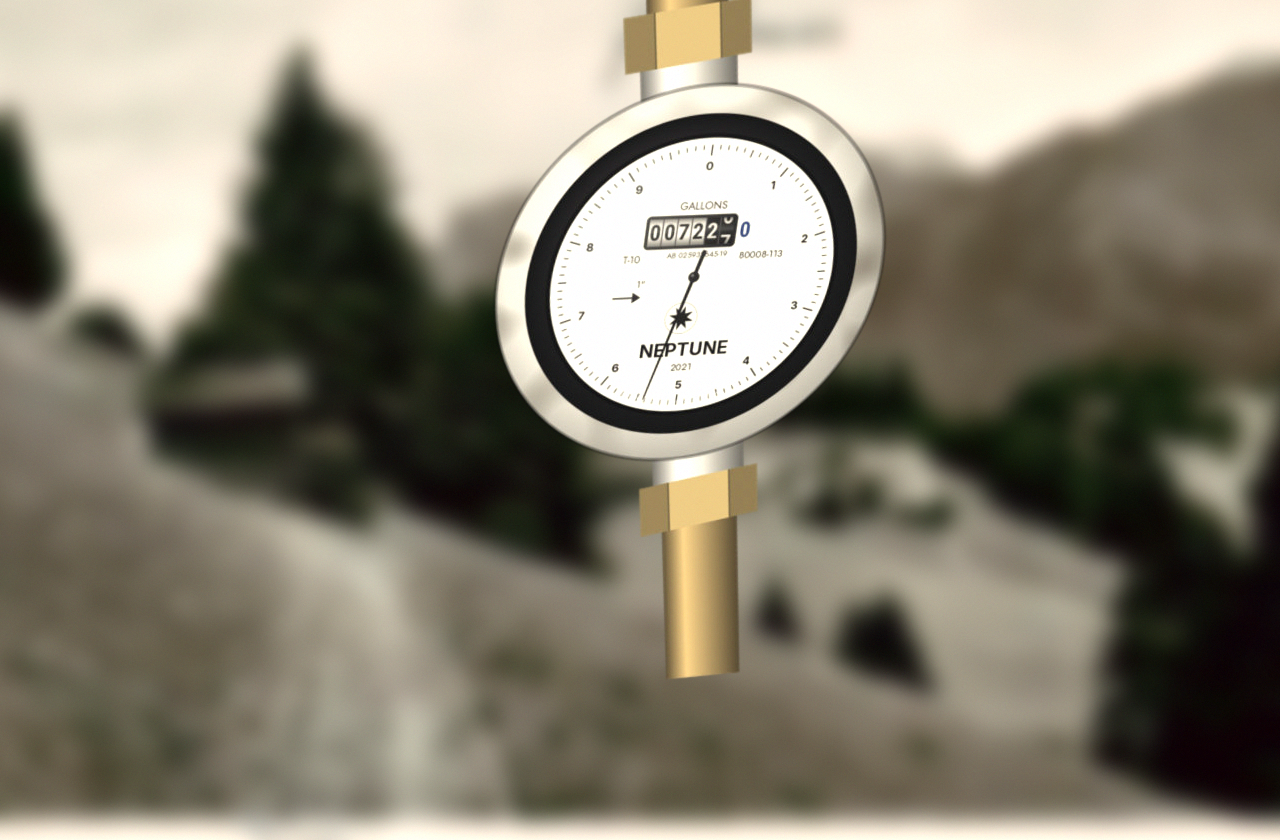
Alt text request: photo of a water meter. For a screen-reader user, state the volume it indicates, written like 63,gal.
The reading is 72265.4,gal
